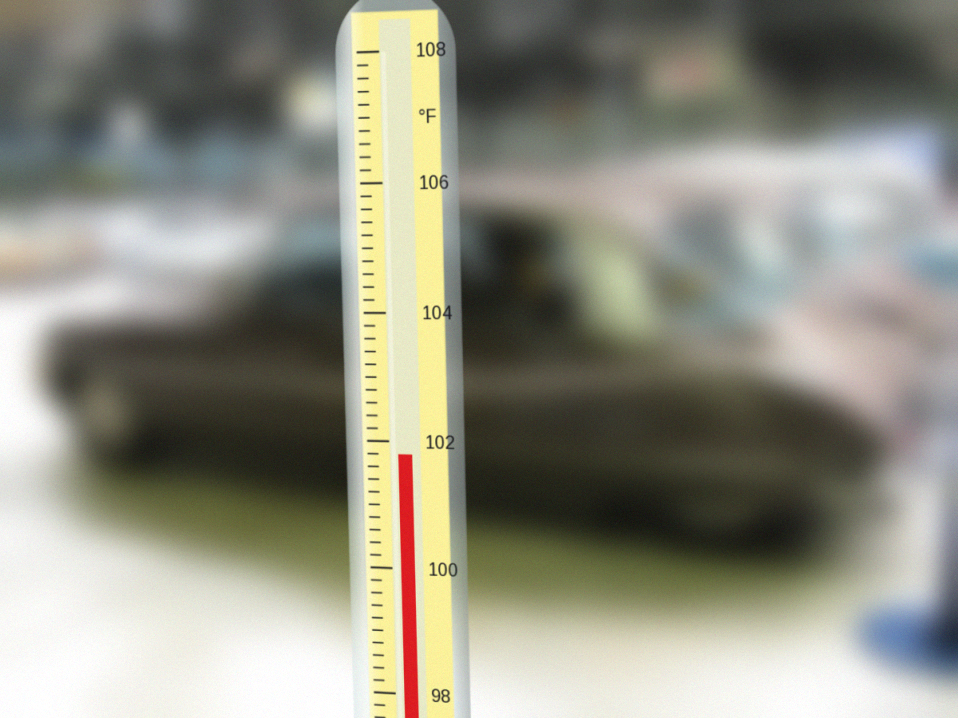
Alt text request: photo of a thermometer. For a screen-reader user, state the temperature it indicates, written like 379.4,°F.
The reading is 101.8,°F
